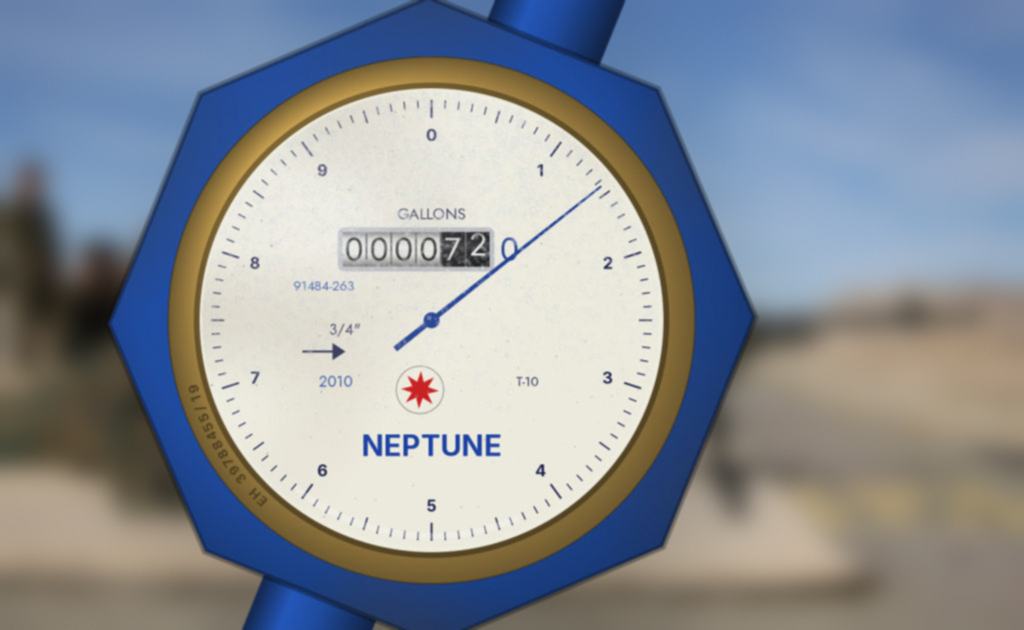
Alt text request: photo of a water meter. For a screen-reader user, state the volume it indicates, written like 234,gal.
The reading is 721.4,gal
